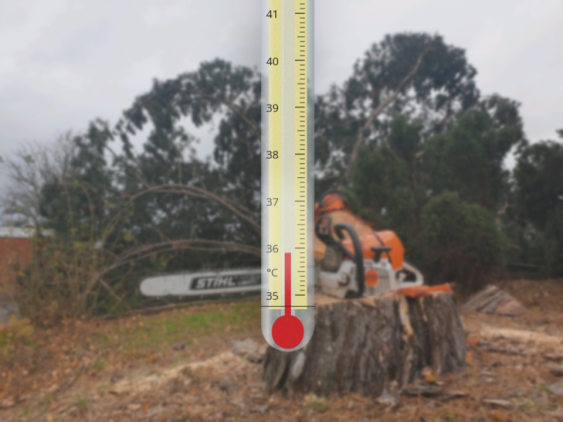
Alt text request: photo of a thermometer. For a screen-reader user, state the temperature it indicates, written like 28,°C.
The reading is 35.9,°C
